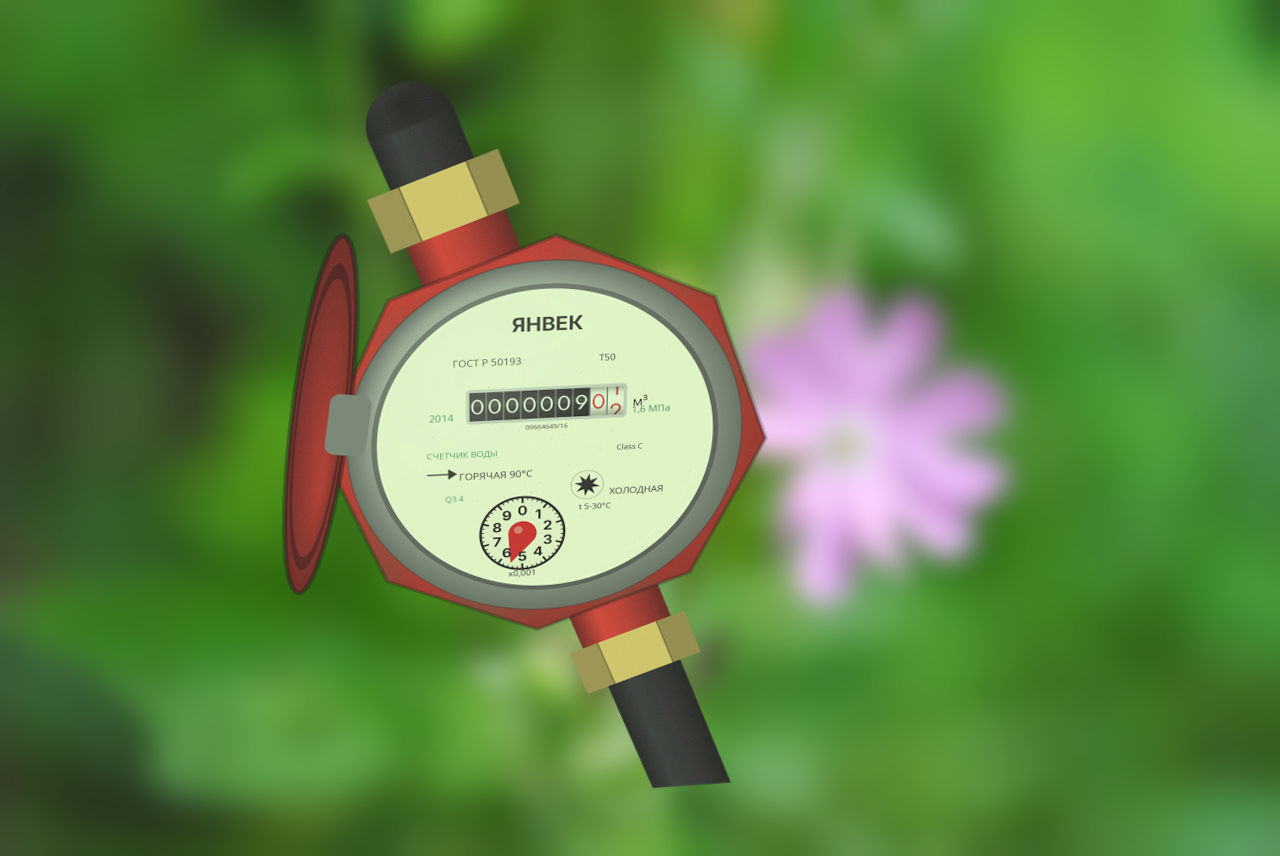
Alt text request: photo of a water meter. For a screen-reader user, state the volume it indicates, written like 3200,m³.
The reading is 9.015,m³
